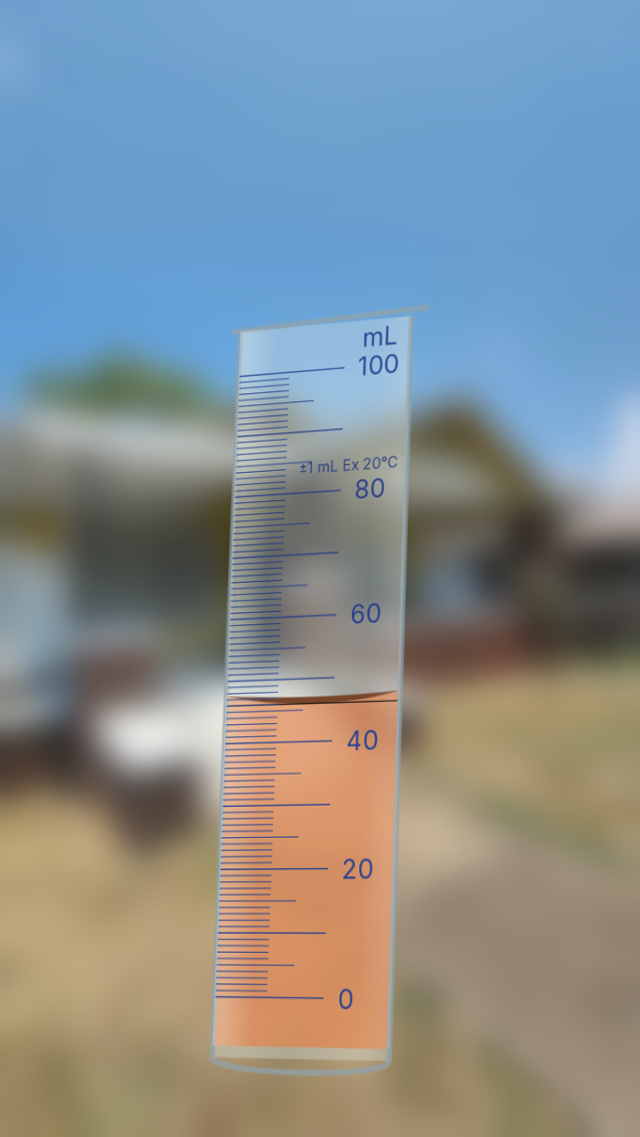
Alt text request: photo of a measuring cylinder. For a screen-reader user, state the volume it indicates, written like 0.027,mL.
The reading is 46,mL
